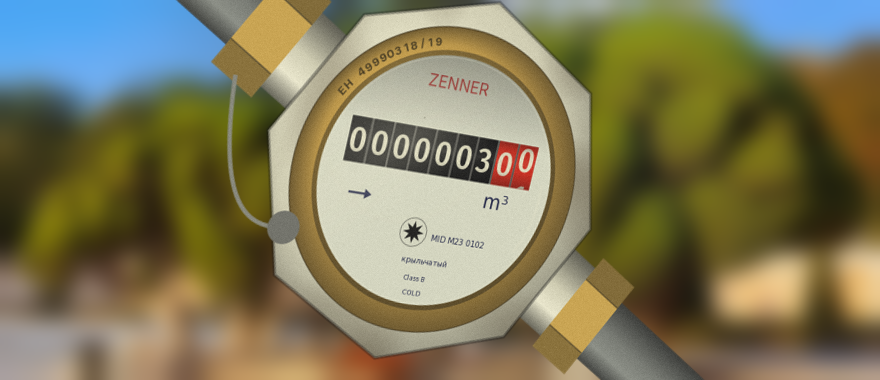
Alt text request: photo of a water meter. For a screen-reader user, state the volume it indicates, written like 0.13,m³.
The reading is 3.00,m³
